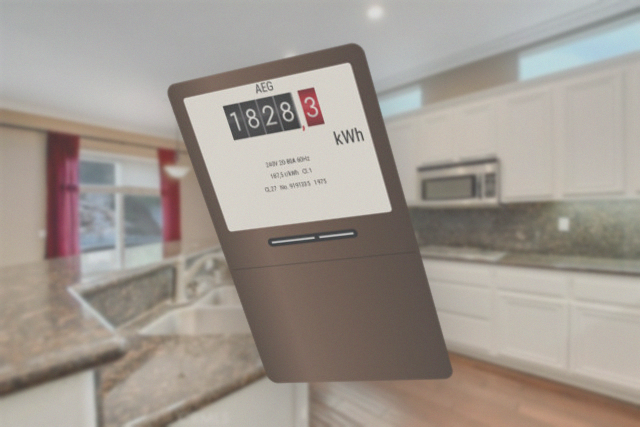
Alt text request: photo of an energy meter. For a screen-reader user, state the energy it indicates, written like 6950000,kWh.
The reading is 1828.3,kWh
